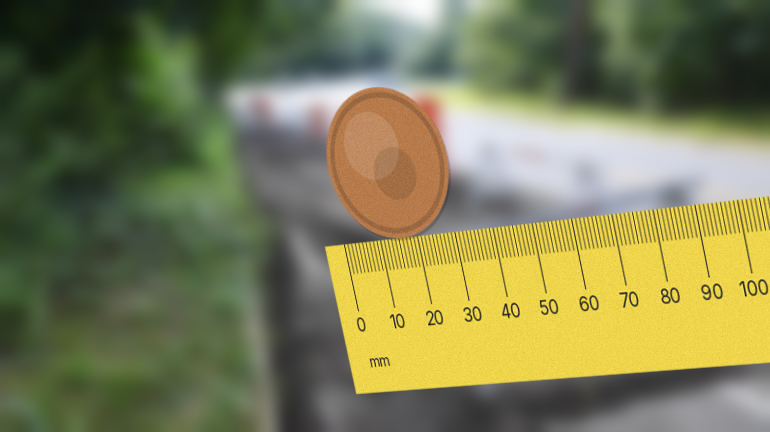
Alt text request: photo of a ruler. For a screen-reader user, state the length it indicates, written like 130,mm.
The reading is 32,mm
